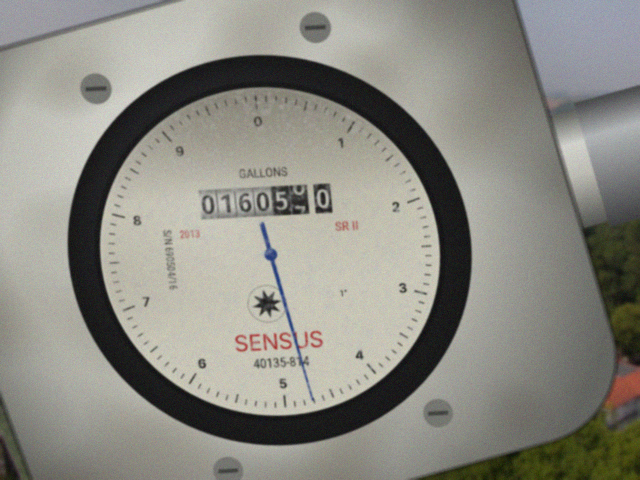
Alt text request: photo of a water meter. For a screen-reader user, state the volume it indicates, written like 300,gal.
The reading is 160564.7,gal
